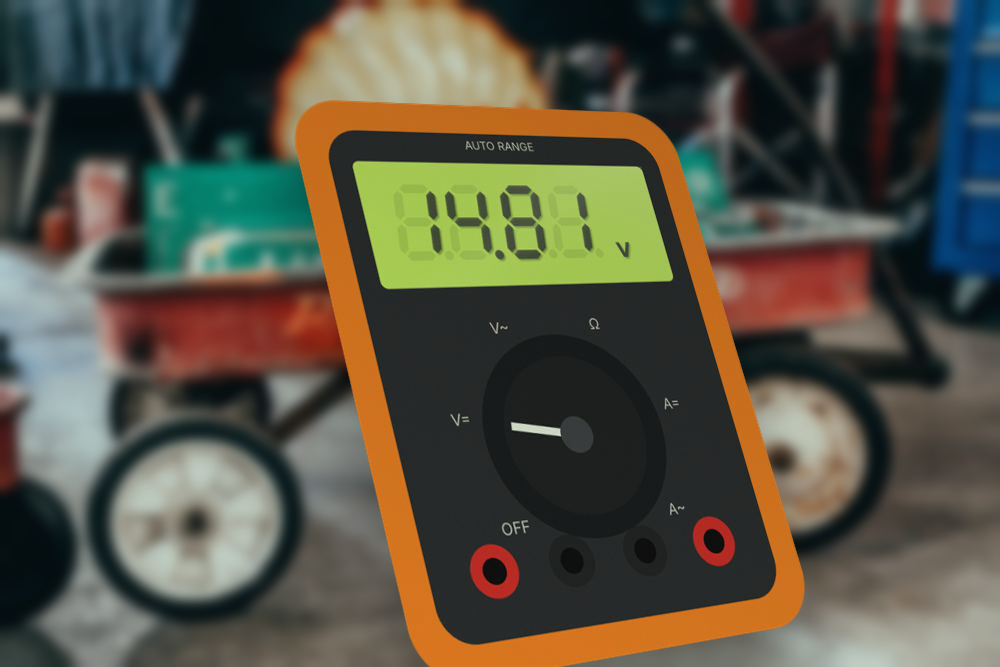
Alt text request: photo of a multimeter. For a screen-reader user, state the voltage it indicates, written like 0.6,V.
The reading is 14.81,V
